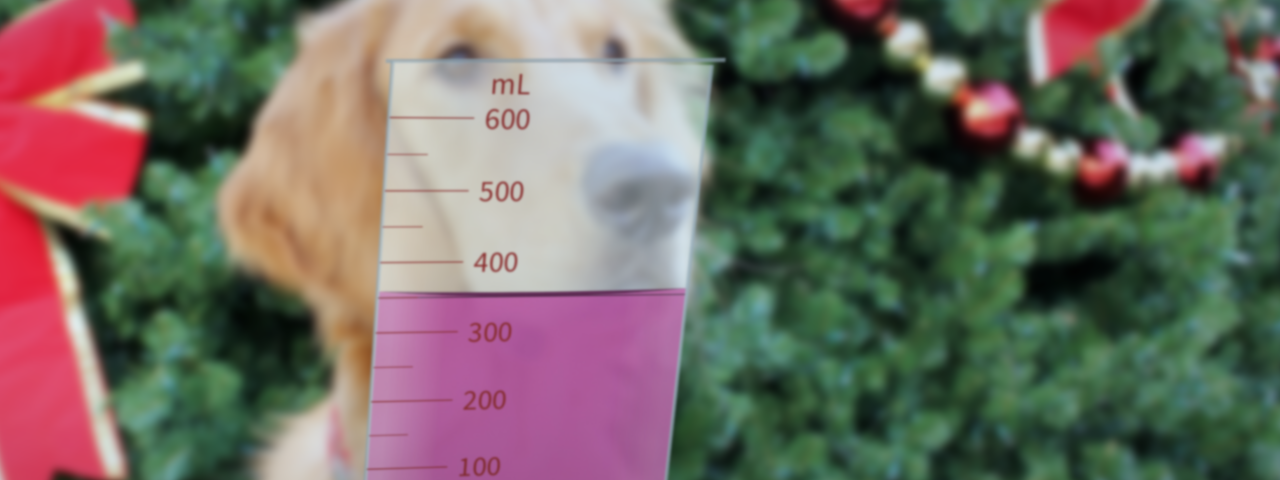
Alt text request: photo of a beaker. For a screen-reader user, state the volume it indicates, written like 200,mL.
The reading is 350,mL
